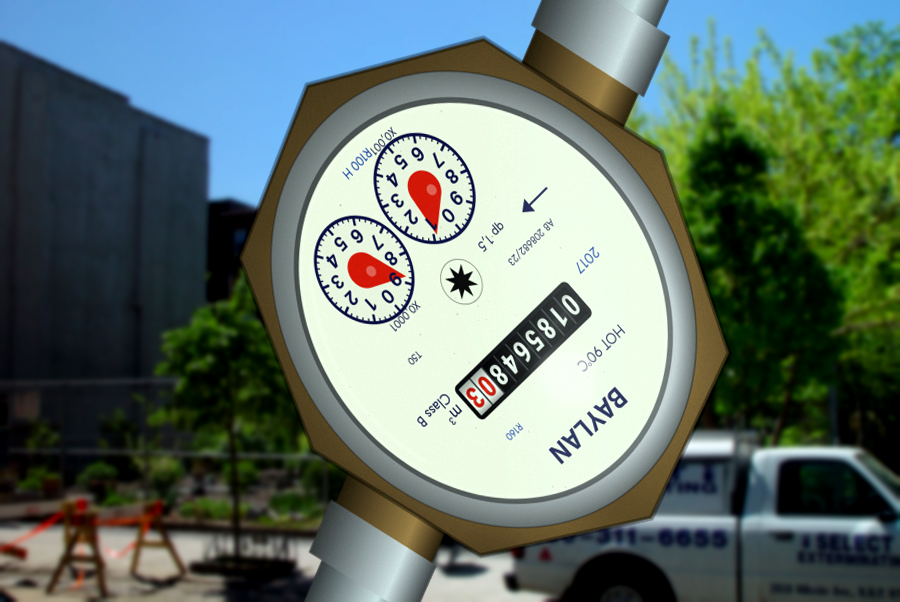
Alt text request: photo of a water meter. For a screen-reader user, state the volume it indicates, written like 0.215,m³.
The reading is 185648.0308,m³
